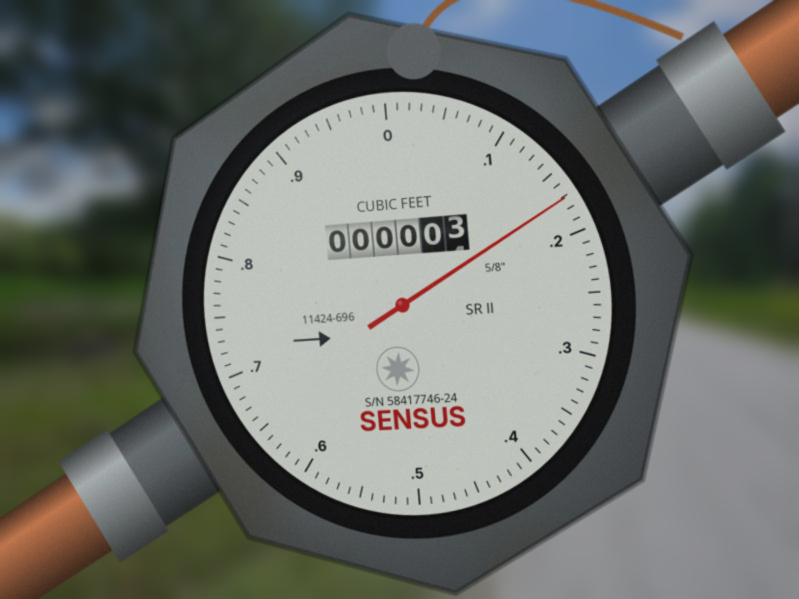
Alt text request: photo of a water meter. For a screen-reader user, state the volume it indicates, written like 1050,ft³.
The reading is 3.17,ft³
